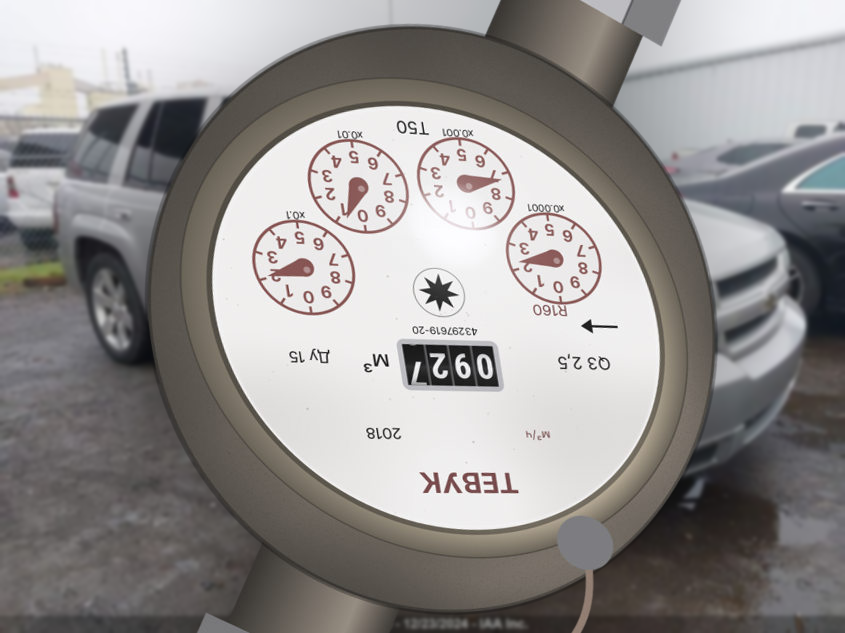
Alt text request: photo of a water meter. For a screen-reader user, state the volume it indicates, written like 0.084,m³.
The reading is 927.2072,m³
